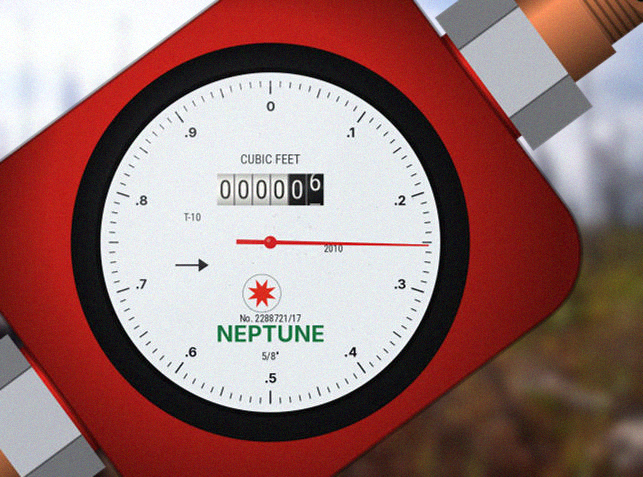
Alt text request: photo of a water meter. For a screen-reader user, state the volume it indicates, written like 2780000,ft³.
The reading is 6.25,ft³
